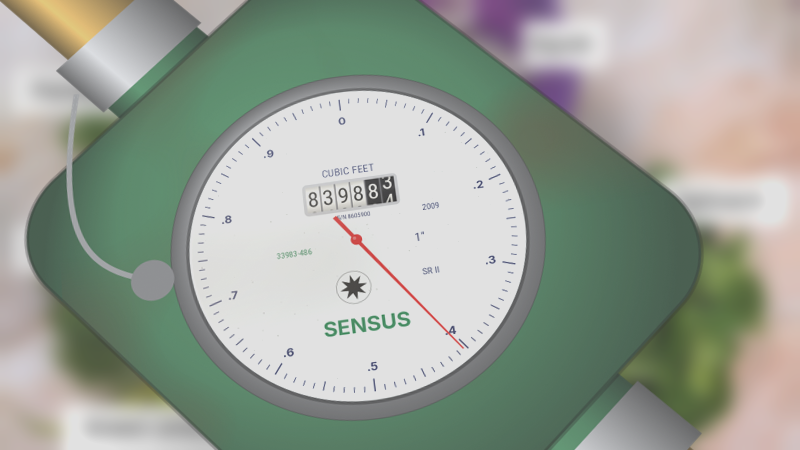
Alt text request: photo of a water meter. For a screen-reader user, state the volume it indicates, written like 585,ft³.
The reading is 839883.40,ft³
